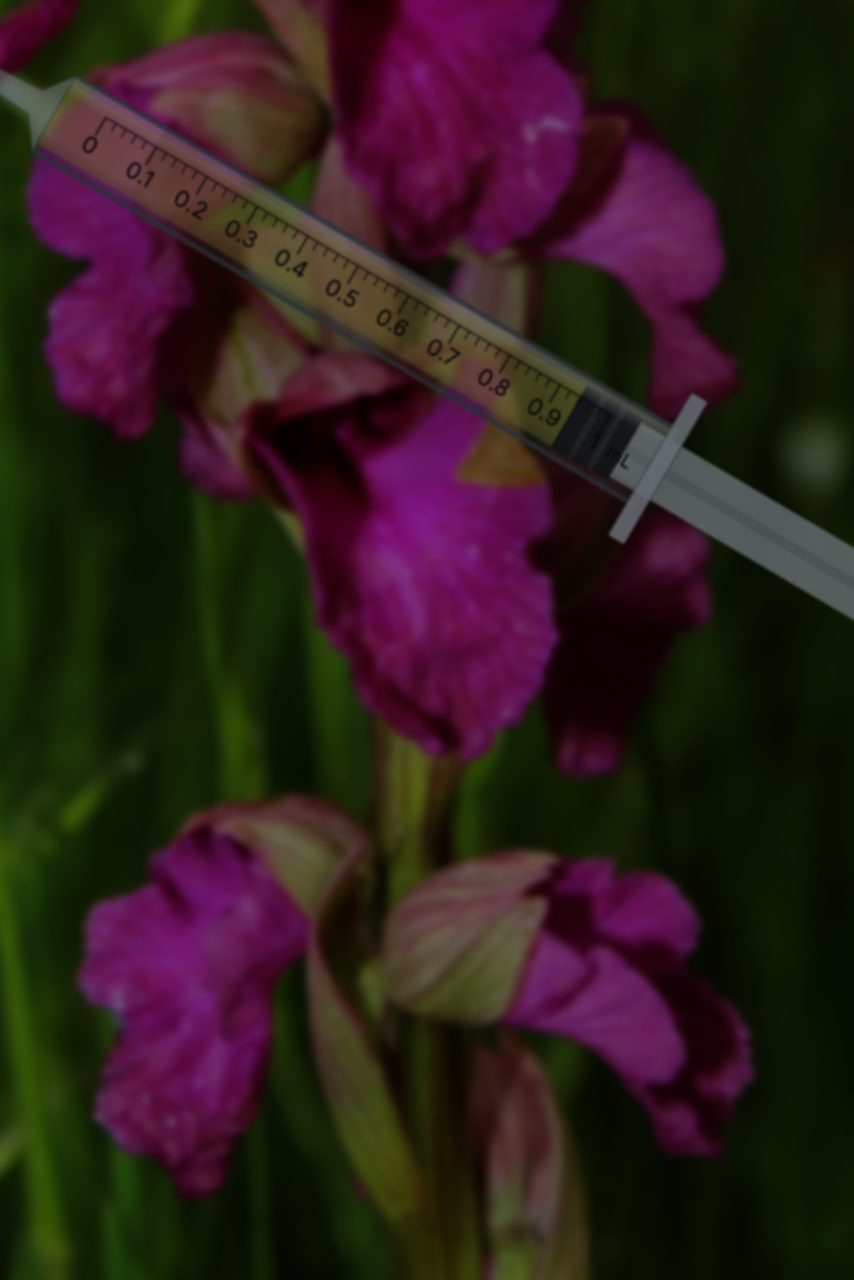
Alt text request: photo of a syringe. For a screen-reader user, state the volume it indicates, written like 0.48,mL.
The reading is 0.94,mL
